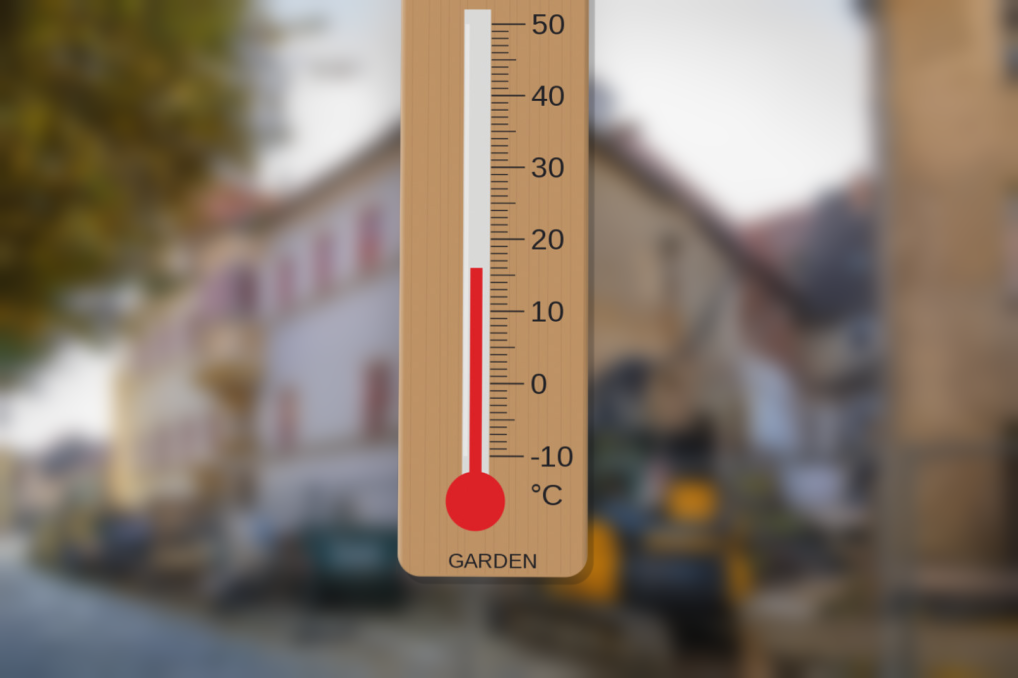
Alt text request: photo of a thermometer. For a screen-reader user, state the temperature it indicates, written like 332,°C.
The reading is 16,°C
